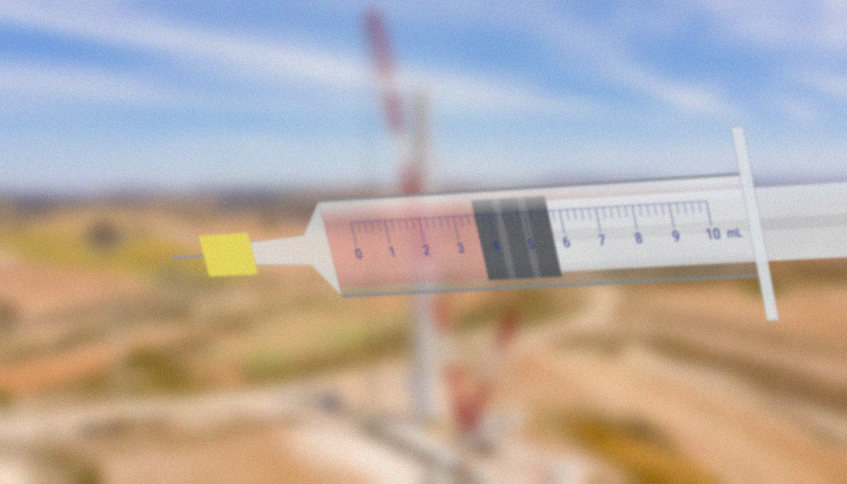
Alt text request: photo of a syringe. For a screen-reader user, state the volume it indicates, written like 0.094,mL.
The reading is 3.6,mL
